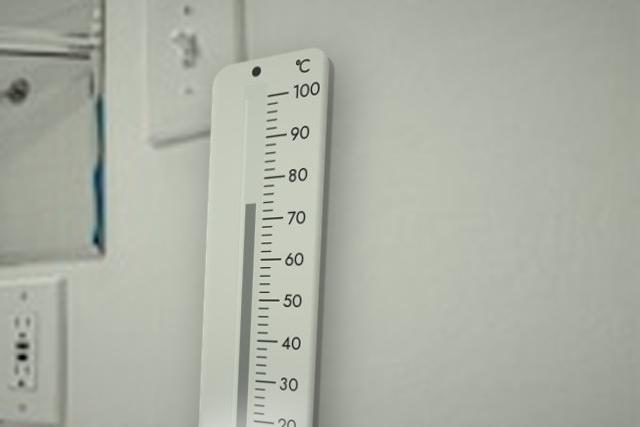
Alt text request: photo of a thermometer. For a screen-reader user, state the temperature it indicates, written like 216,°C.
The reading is 74,°C
